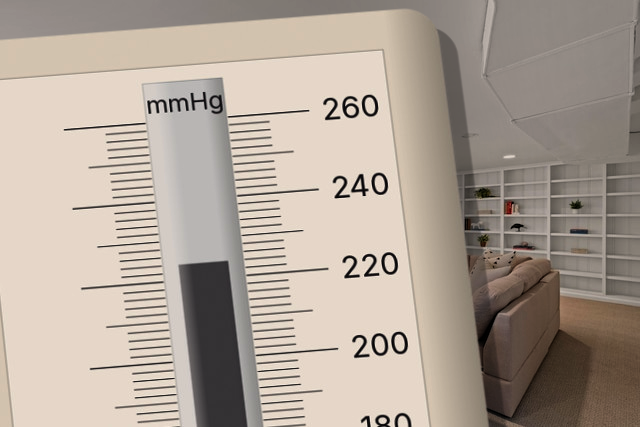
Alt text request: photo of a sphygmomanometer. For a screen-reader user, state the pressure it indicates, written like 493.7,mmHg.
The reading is 224,mmHg
